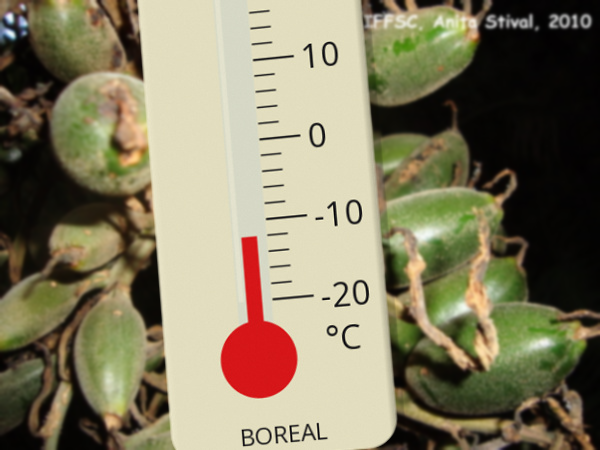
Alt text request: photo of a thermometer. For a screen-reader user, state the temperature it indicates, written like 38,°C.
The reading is -12,°C
